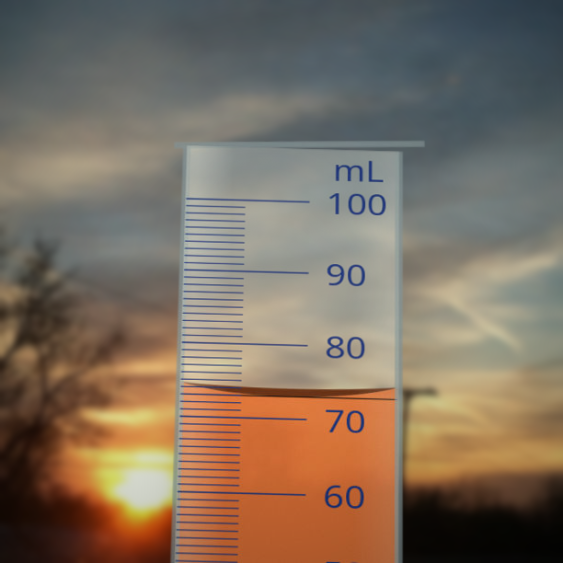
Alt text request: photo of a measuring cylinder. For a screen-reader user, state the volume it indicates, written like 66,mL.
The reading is 73,mL
